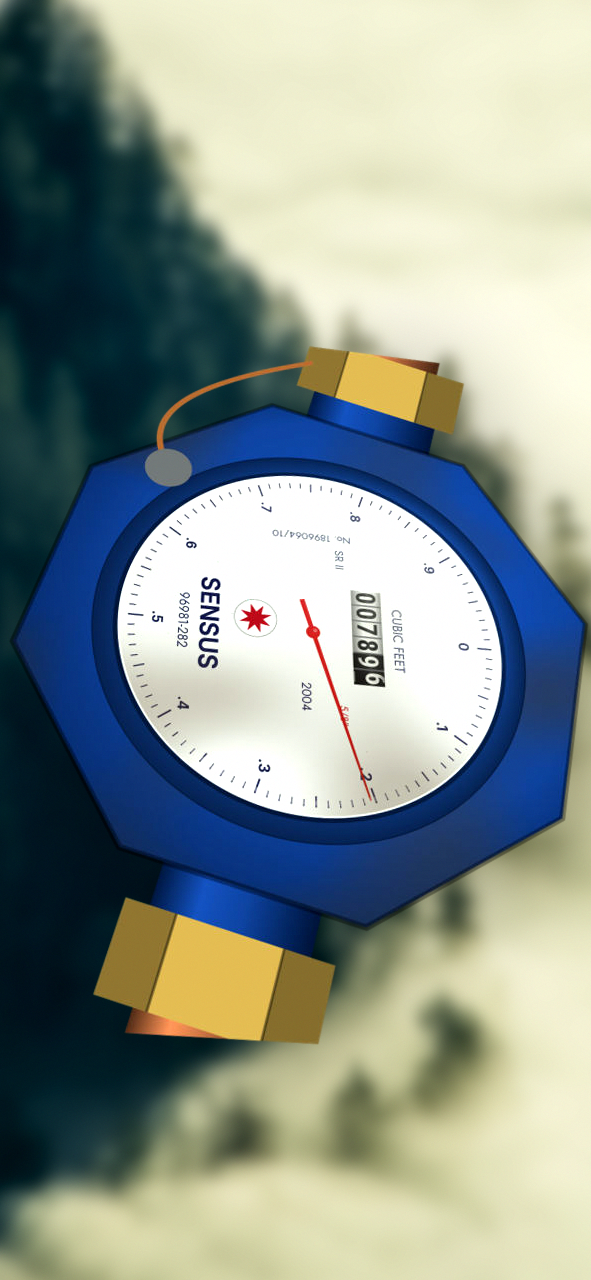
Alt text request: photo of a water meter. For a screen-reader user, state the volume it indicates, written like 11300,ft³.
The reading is 7896.20,ft³
